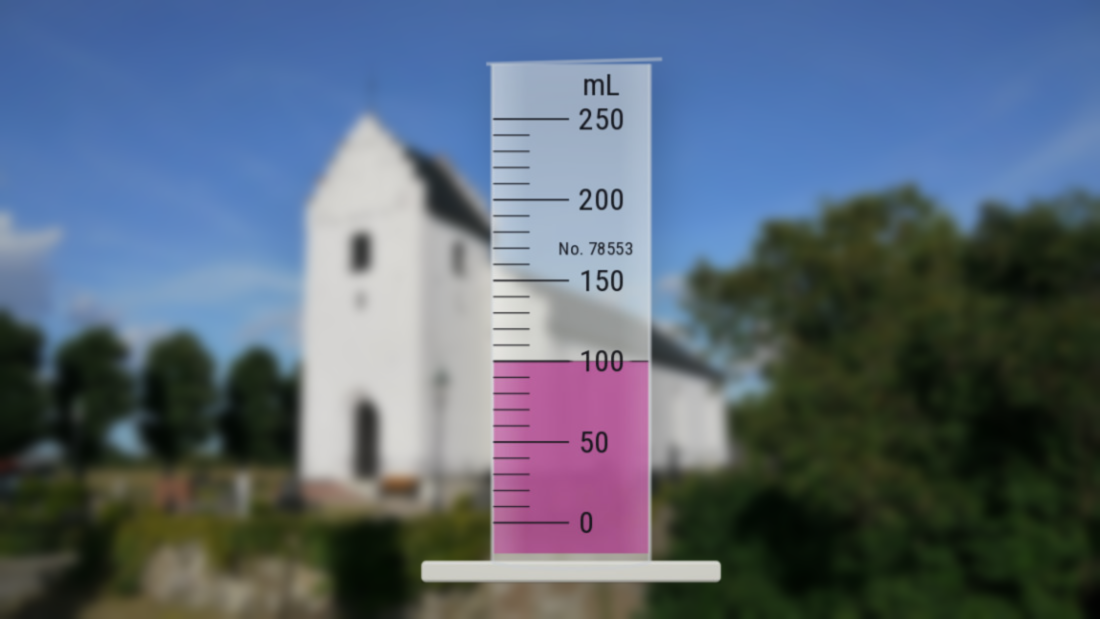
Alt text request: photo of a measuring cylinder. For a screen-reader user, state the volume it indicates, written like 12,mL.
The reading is 100,mL
